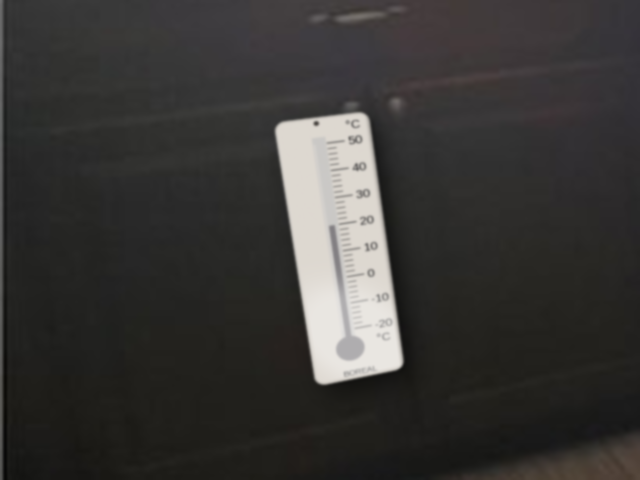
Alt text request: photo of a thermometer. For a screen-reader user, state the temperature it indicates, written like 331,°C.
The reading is 20,°C
